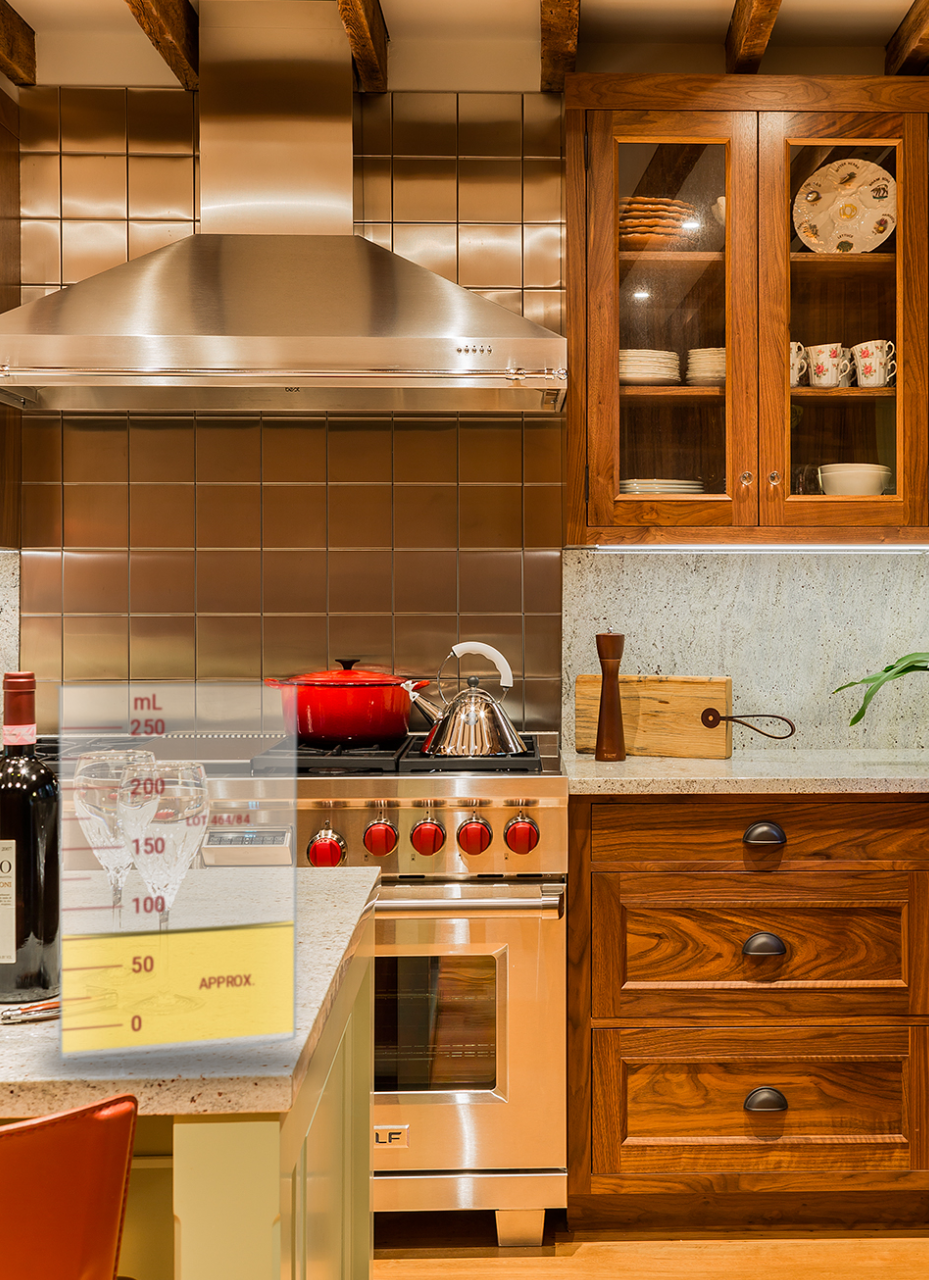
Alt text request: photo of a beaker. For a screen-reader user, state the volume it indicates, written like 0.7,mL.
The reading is 75,mL
